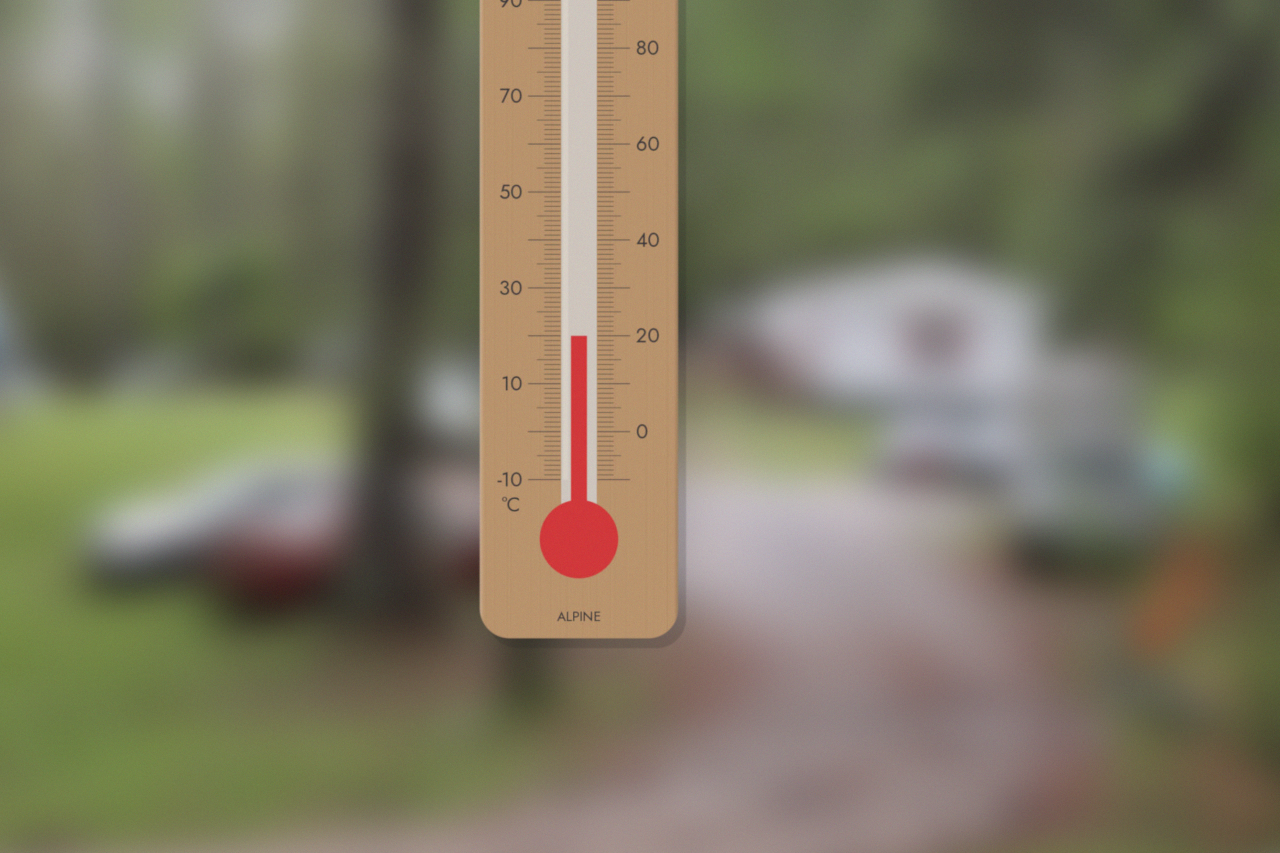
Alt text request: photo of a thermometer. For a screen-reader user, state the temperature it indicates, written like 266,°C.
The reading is 20,°C
